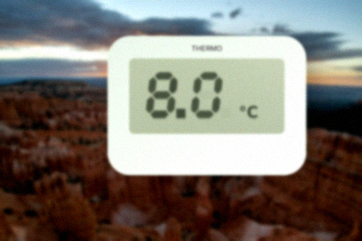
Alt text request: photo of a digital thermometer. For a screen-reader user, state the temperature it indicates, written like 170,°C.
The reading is 8.0,°C
